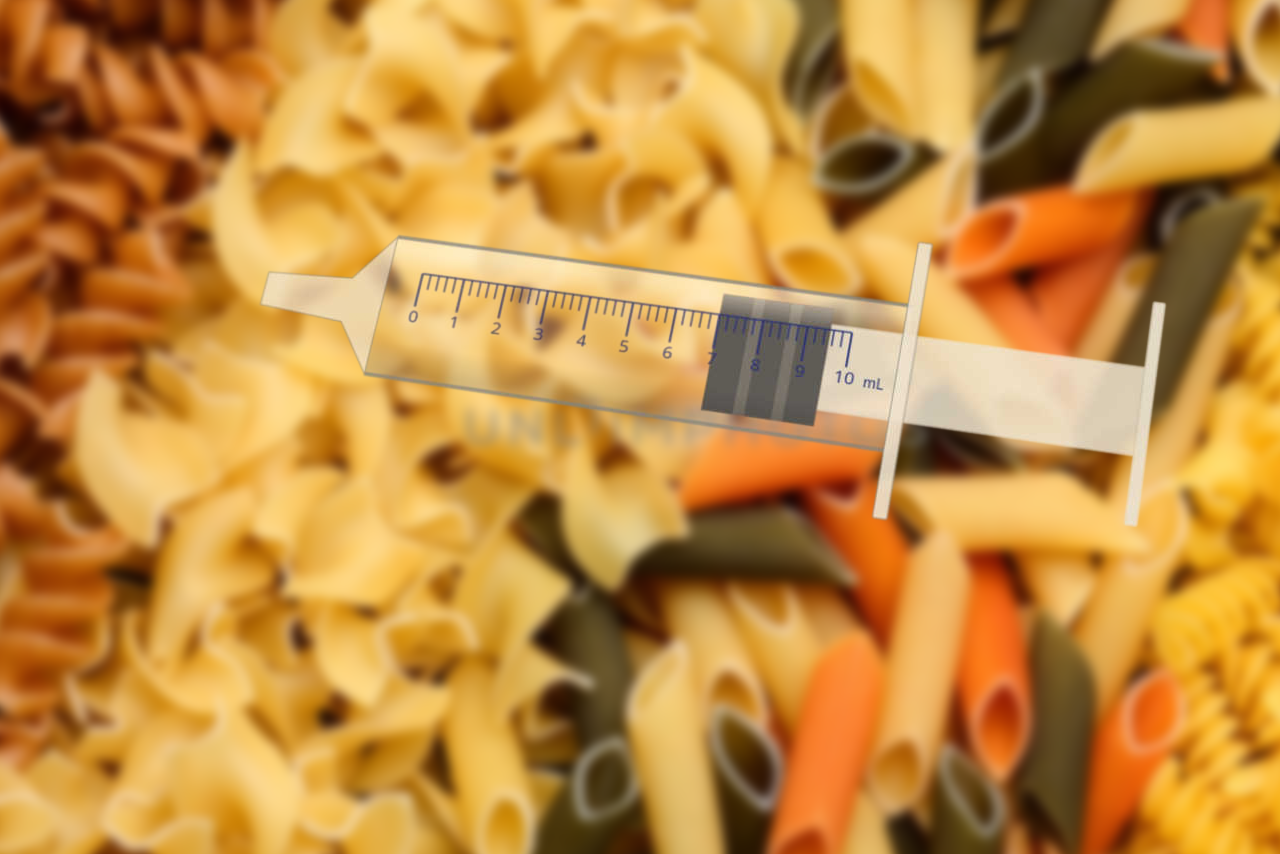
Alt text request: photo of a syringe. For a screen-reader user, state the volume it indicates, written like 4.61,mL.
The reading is 7,mL
